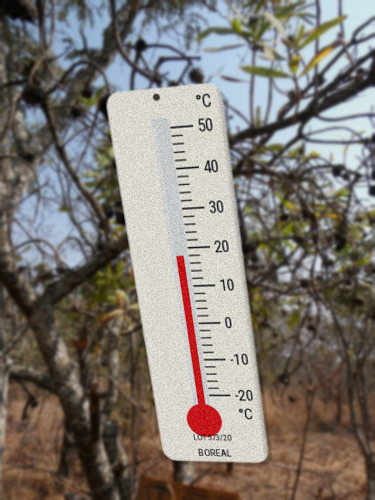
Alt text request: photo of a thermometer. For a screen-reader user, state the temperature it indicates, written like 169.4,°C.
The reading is 18,°C
